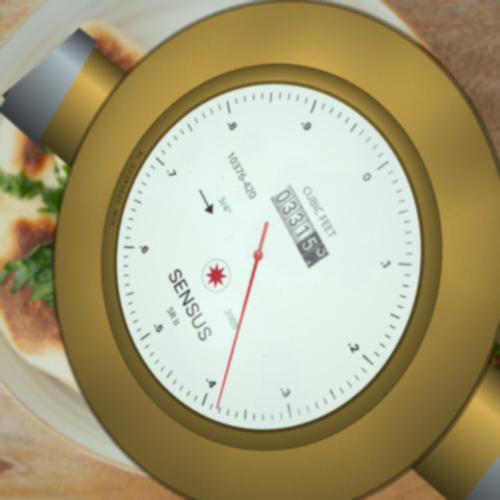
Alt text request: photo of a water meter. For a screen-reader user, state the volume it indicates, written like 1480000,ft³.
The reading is 33153.38,ft³
